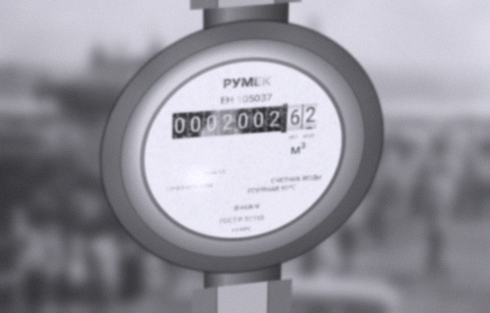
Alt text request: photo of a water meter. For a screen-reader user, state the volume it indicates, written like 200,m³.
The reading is 2002.62,m³
